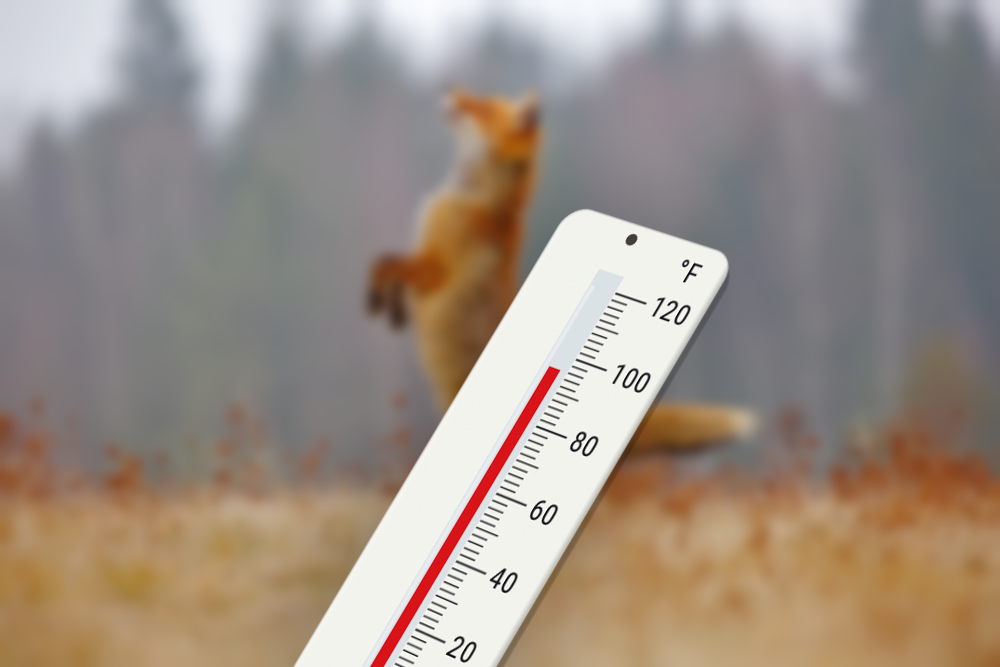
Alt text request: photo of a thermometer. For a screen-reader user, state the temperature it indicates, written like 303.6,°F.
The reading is 96,°F
